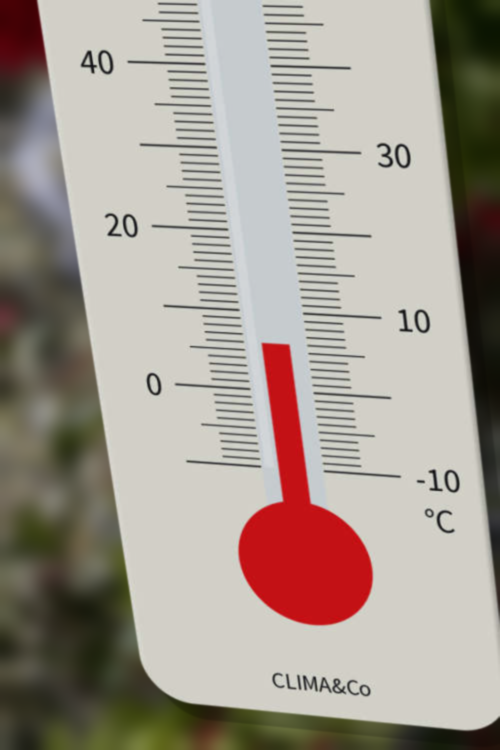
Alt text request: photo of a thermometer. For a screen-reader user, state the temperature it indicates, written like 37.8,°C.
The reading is 6,°C
